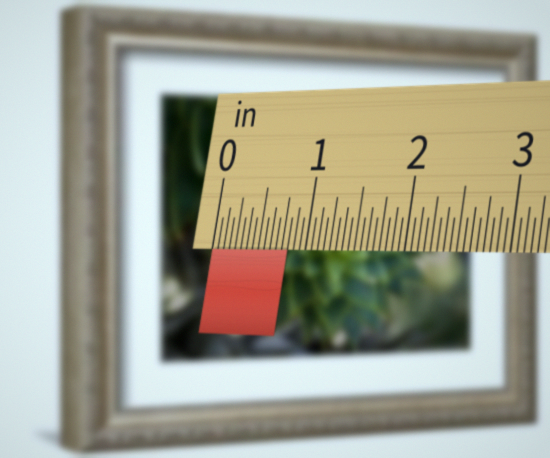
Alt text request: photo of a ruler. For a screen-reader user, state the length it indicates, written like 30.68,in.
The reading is 0.8125,in
